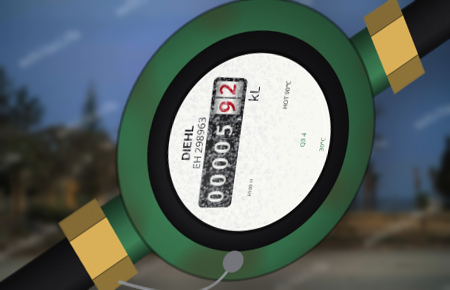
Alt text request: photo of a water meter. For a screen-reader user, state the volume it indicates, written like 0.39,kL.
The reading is 5.92,kL
